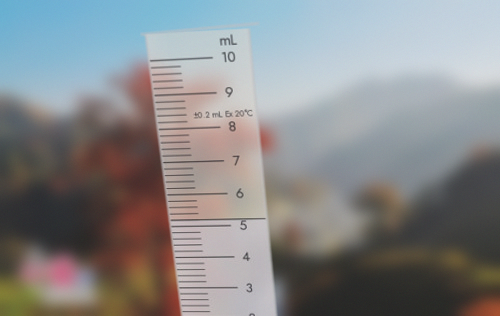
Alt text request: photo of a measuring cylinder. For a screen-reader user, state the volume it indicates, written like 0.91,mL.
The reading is 5.2,mL
